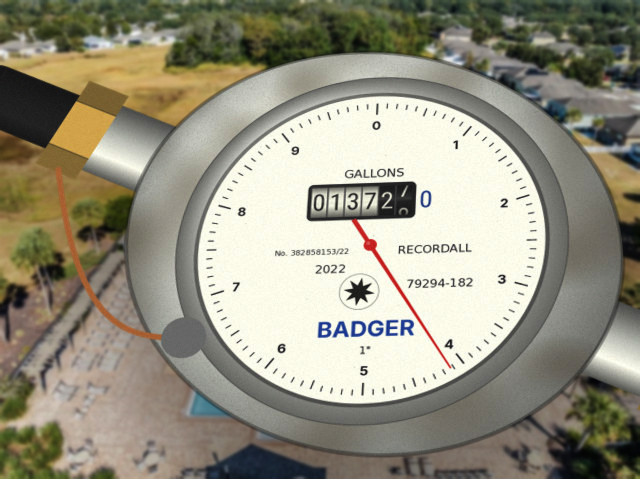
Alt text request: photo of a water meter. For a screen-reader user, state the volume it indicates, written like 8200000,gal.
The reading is 137274.1,gal
